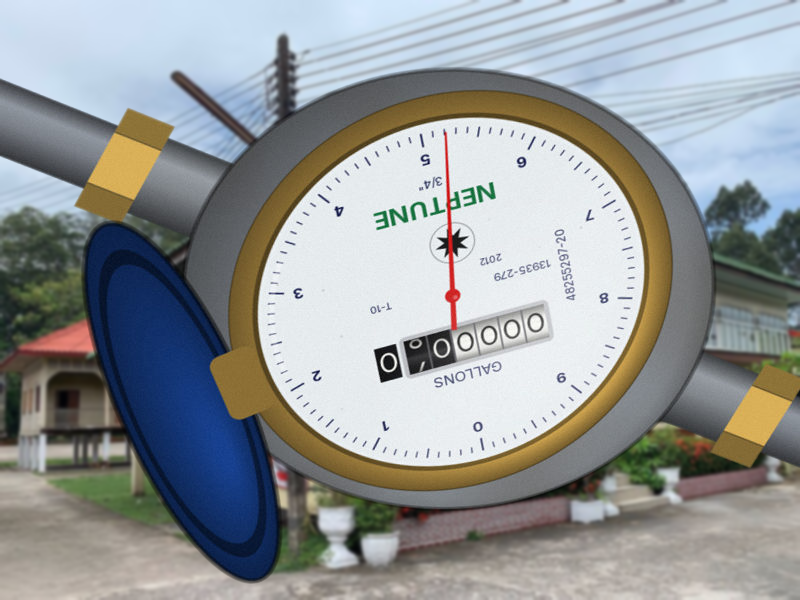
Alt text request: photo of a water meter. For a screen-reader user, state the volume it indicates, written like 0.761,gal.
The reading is 75.2,gal
